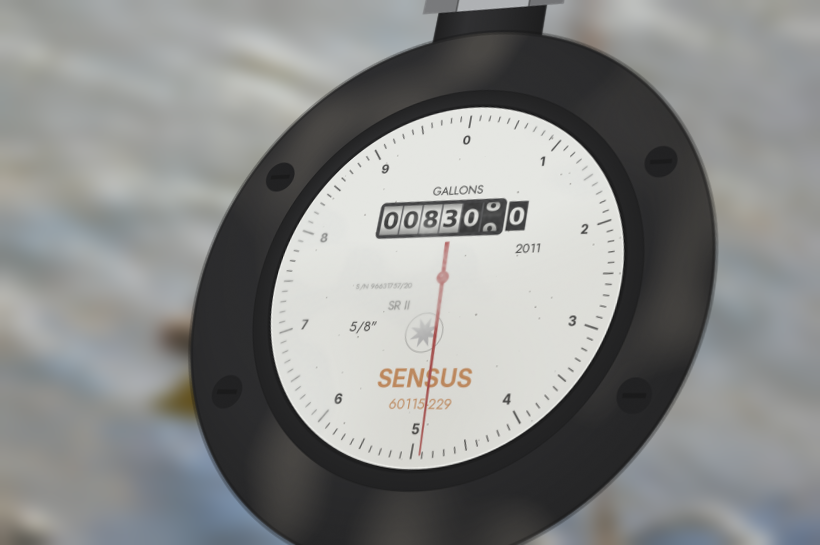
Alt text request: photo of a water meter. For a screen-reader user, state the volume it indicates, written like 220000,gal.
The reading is 83084.9,gal
